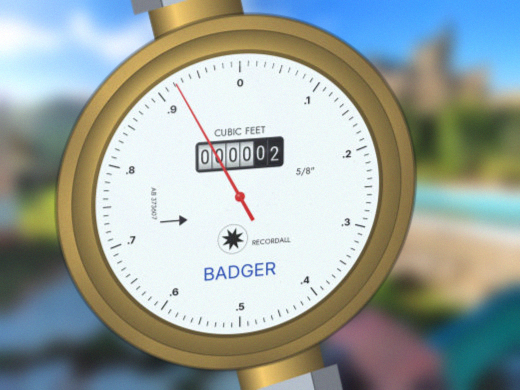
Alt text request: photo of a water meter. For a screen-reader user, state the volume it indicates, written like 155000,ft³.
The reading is 1.92,ft³
